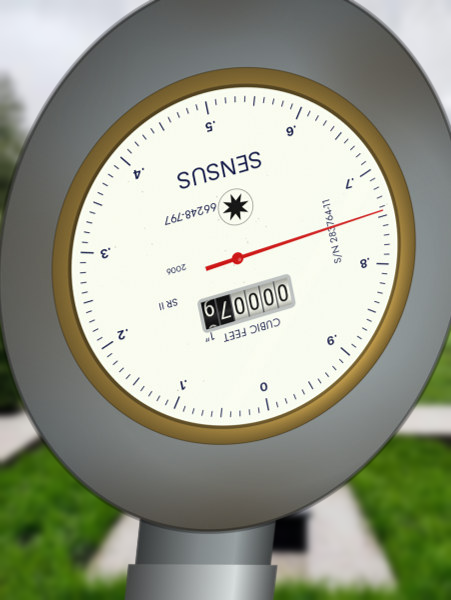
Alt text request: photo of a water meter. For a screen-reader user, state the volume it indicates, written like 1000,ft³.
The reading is 78.74,ft³
